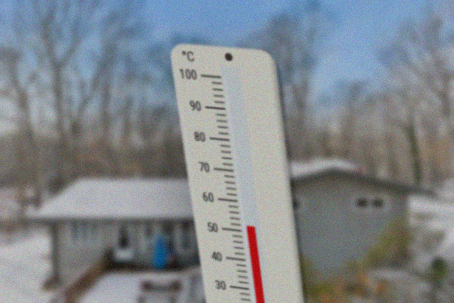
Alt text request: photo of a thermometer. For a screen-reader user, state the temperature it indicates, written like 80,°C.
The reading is 52,°C
